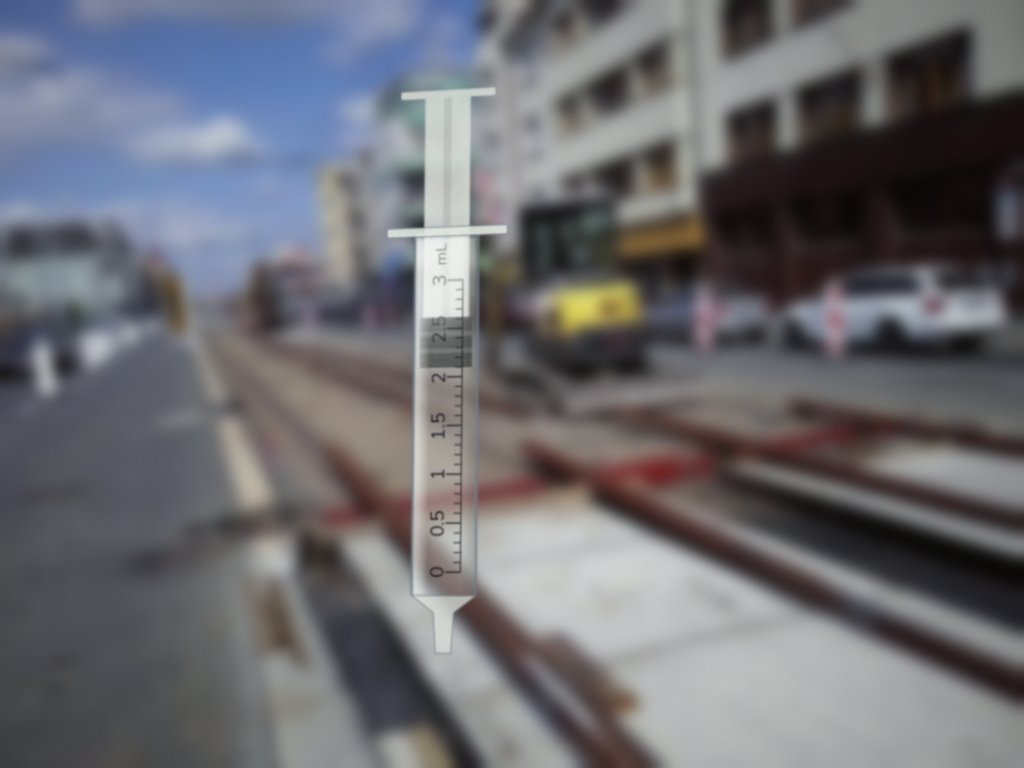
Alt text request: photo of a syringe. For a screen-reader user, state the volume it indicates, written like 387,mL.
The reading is 2.1,mL
